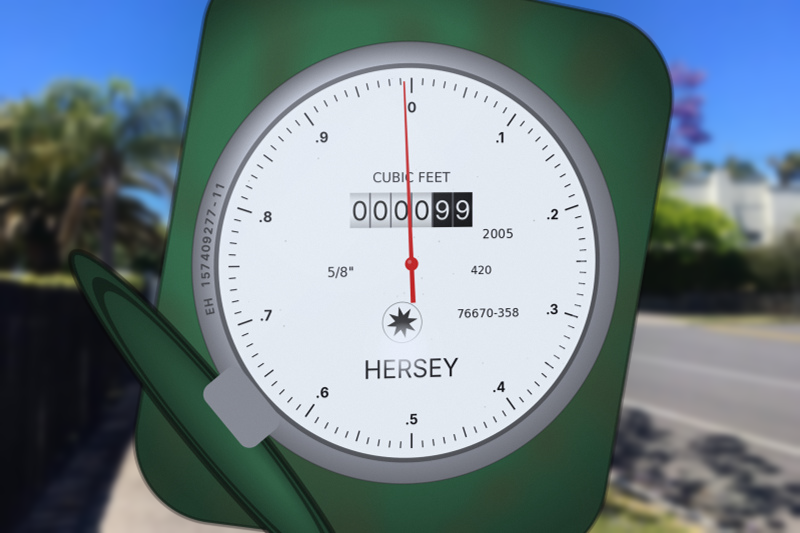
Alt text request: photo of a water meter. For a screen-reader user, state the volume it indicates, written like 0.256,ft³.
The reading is 98.99,ft³
